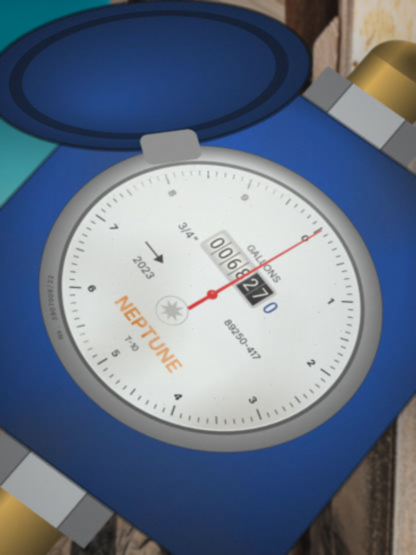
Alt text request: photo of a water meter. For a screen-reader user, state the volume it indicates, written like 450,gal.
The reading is 68270.0,gal
